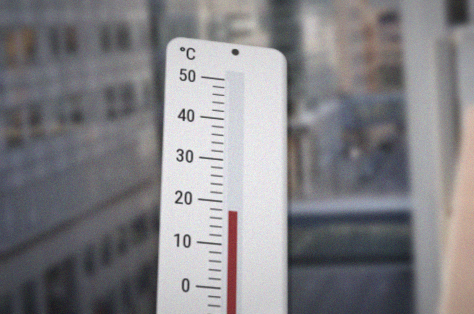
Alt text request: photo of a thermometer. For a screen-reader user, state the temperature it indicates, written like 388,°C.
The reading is 18,°C
